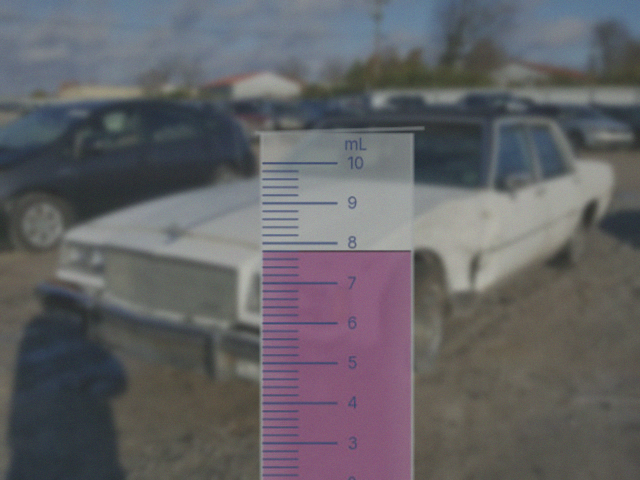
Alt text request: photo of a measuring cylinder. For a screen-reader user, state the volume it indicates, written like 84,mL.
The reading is 7.8,mL
